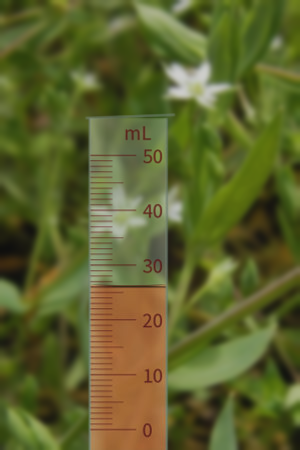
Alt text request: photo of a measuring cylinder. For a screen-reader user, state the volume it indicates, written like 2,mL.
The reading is 26,mL
